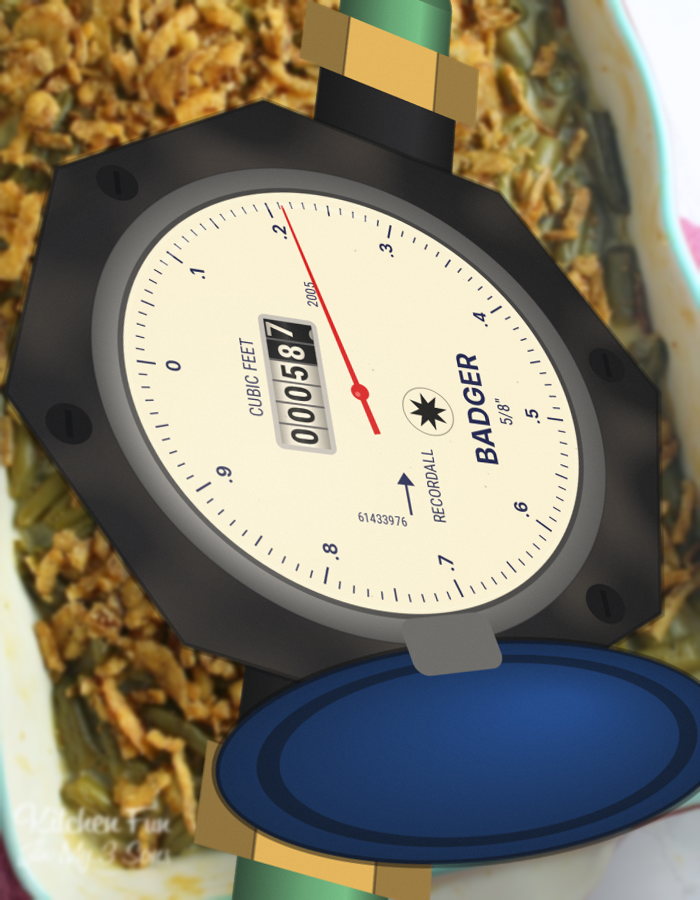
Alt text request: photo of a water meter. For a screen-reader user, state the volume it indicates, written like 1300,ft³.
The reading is 587.21,ft³
